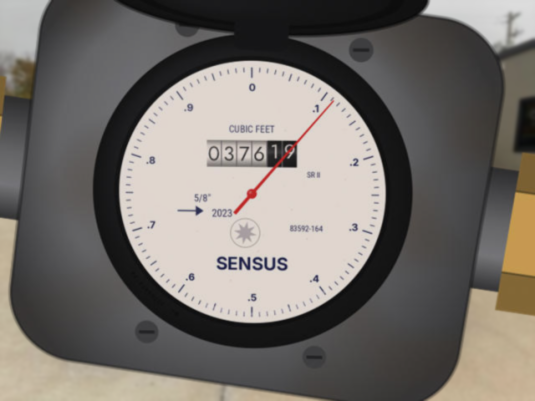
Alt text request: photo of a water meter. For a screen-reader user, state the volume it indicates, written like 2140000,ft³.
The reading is 37619.11,ft³
